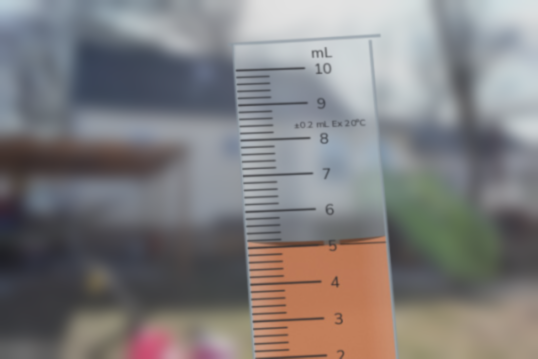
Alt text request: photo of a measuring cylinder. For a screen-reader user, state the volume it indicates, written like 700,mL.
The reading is 5,mL
